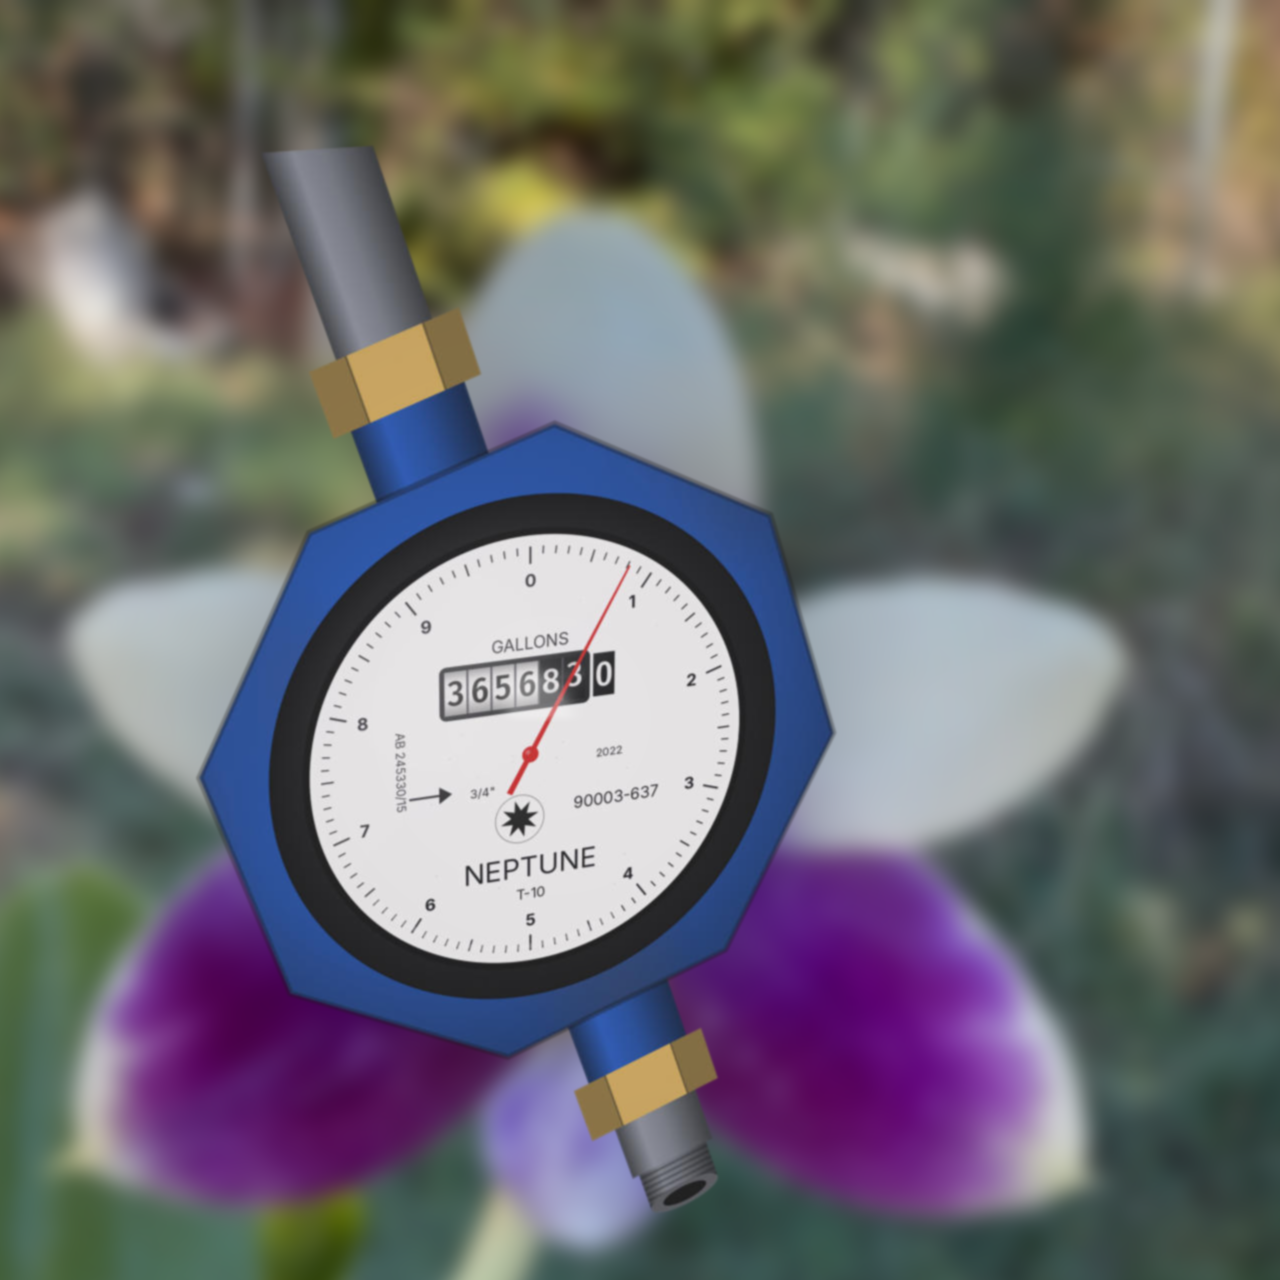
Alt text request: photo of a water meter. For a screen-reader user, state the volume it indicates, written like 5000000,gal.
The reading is 3656830.8,gal
